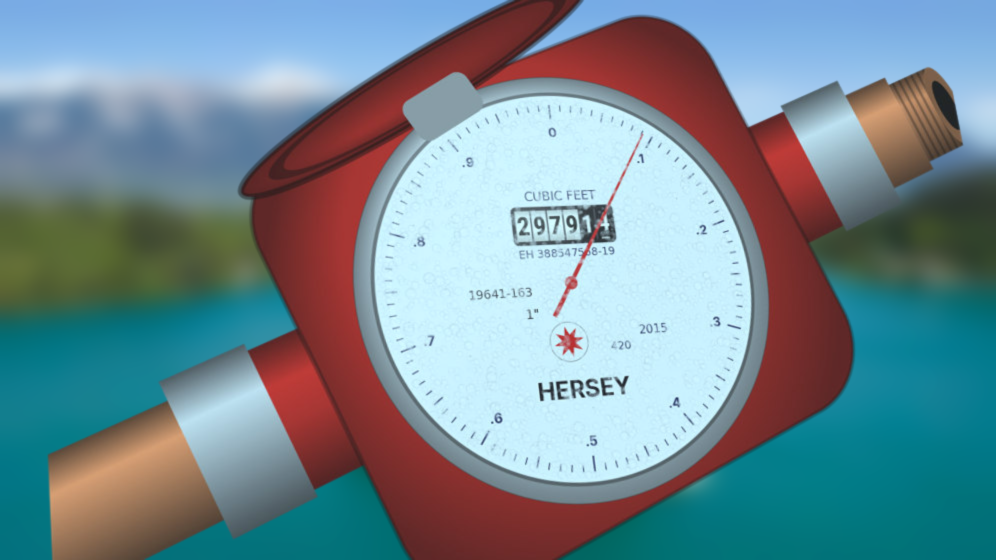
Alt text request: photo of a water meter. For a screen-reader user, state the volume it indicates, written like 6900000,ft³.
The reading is 297914.09,ft³
